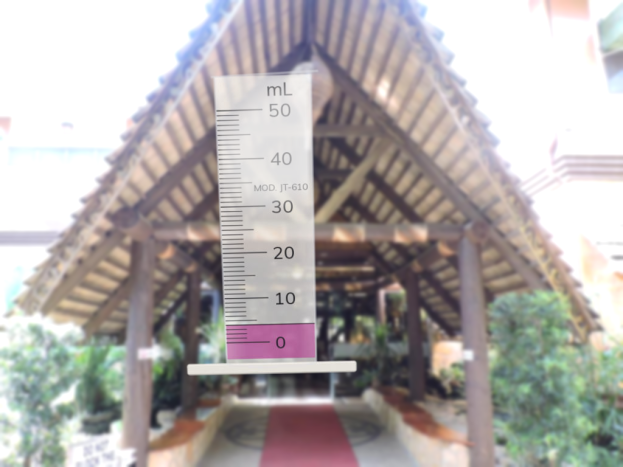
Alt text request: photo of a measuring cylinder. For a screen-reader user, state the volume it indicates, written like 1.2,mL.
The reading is 4,mL
